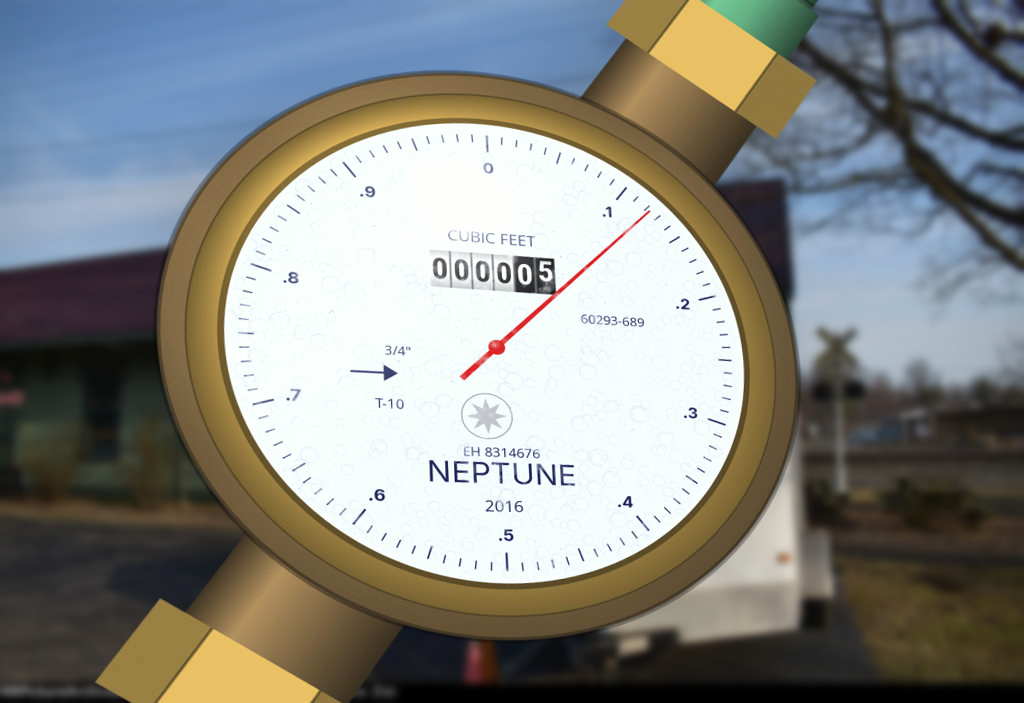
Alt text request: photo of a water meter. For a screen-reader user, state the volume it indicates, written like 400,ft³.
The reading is 5.12,ft³
